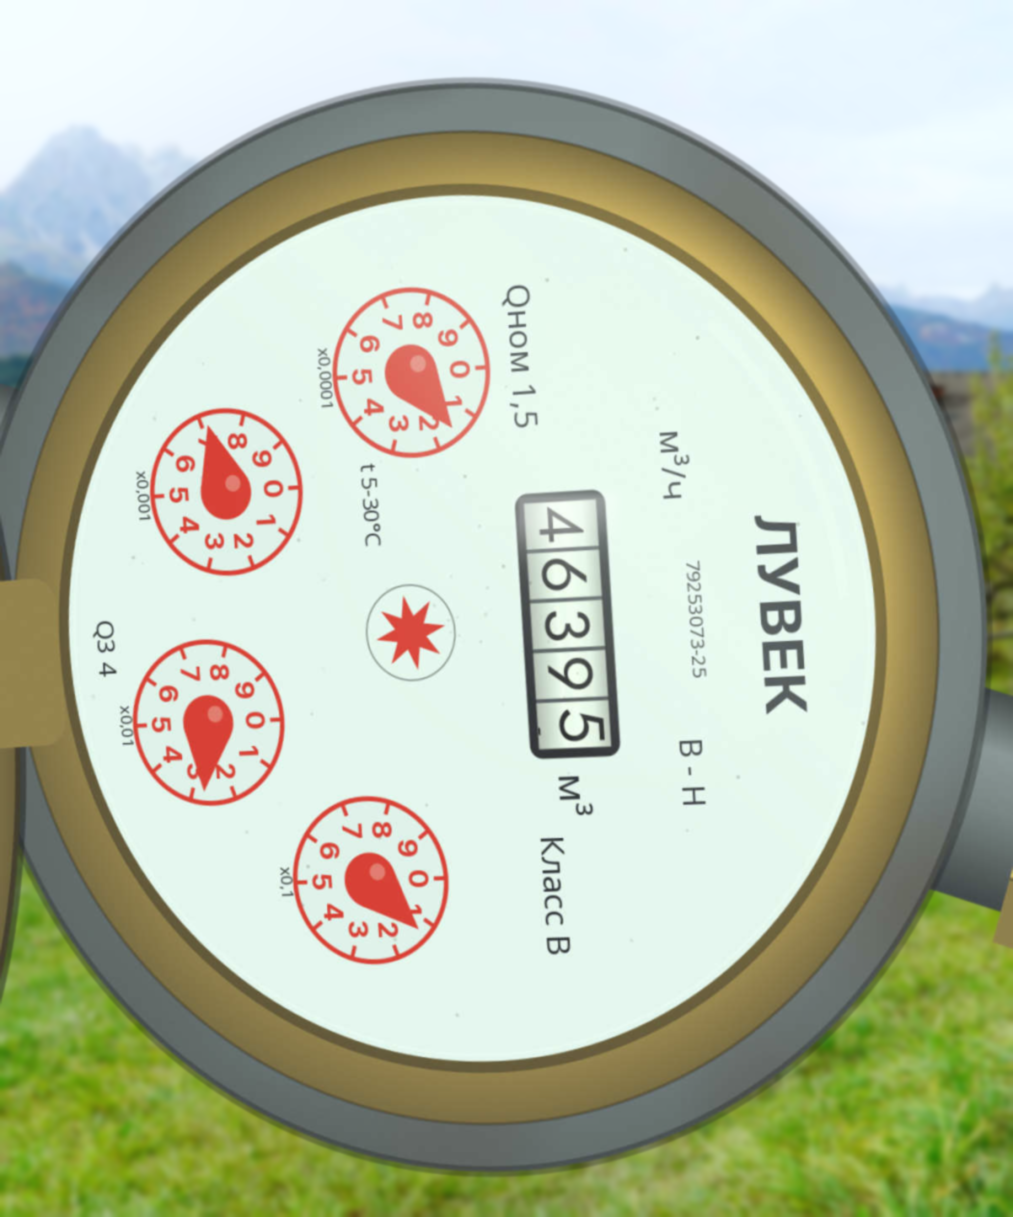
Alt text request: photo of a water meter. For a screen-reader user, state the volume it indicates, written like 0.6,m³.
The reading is 46395.1271,m³
